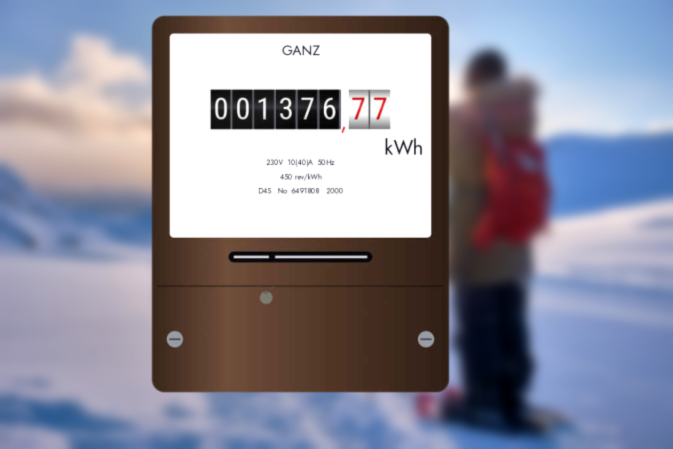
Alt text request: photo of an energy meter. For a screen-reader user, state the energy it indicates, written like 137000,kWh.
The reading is 1376.77,kWh
